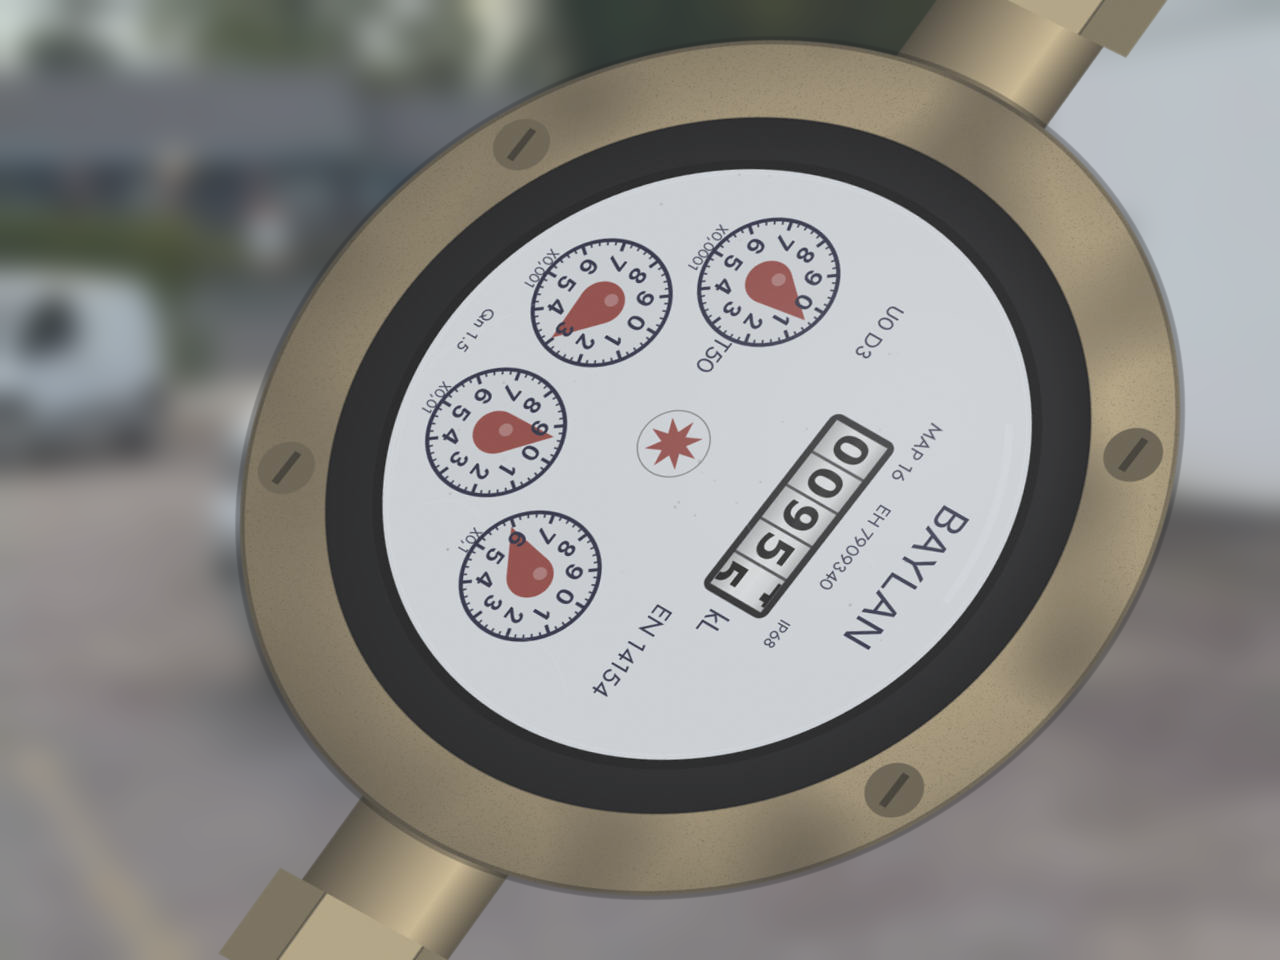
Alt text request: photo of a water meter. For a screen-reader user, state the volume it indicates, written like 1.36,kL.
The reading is 954.5930,kL
